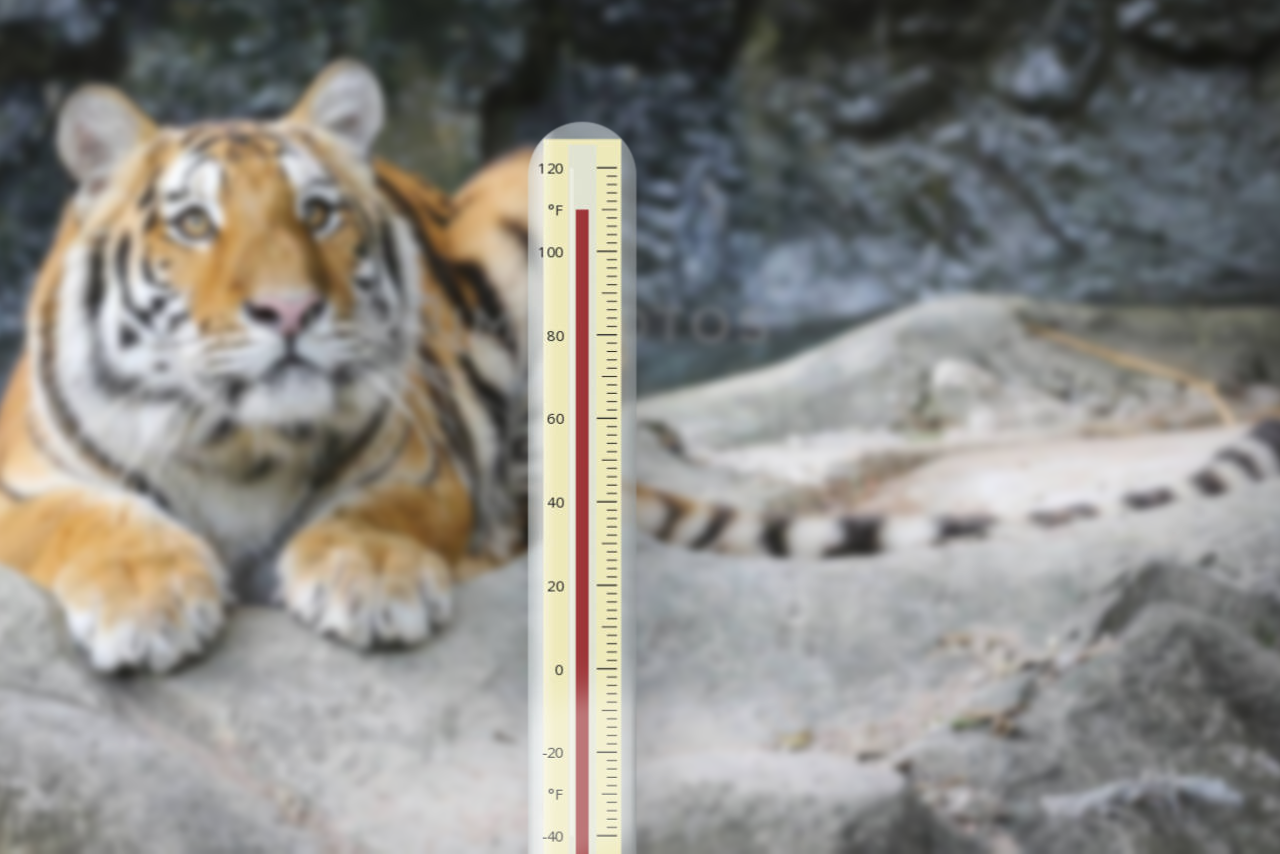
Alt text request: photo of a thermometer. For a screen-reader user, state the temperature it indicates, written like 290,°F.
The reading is 110,°F
